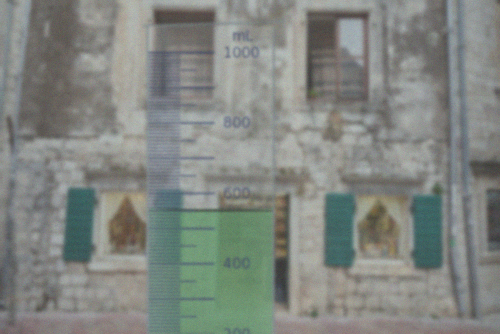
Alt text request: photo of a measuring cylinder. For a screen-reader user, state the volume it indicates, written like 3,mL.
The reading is 550,mL
